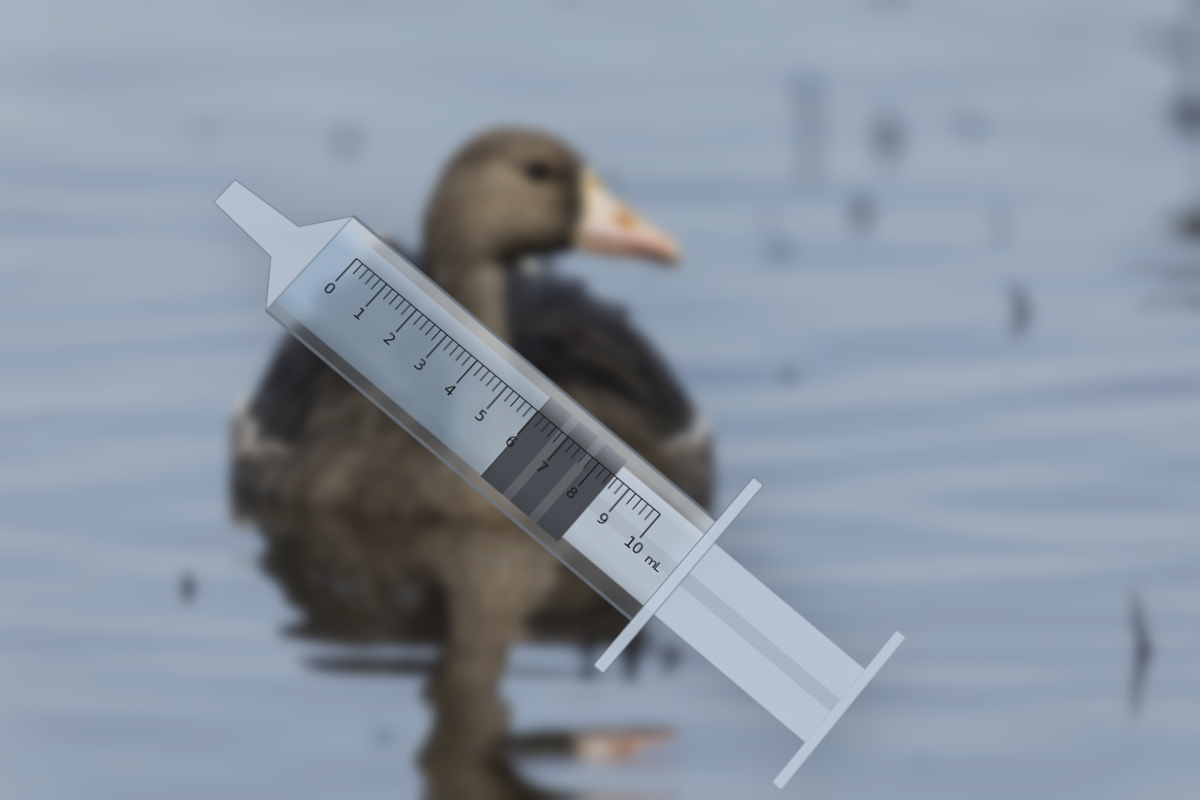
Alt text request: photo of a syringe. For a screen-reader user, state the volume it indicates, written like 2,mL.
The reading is 6,mL
